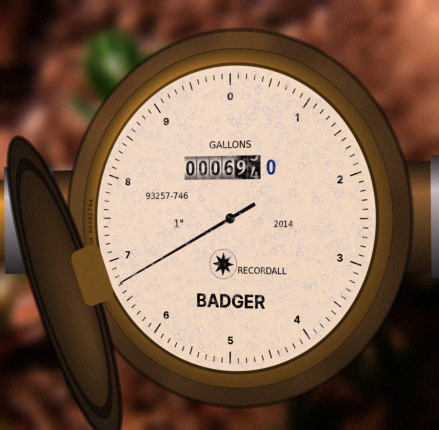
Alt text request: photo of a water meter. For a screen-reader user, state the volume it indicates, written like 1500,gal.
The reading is 6936.7,gal
